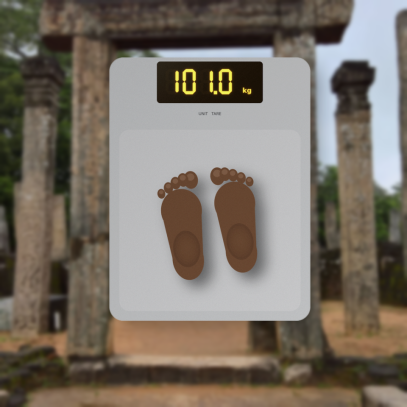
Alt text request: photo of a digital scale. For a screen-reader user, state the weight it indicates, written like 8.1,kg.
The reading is 101.0,kg
